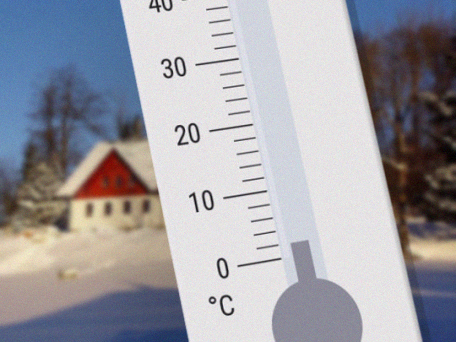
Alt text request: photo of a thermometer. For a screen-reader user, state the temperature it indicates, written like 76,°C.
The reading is 2,°C
